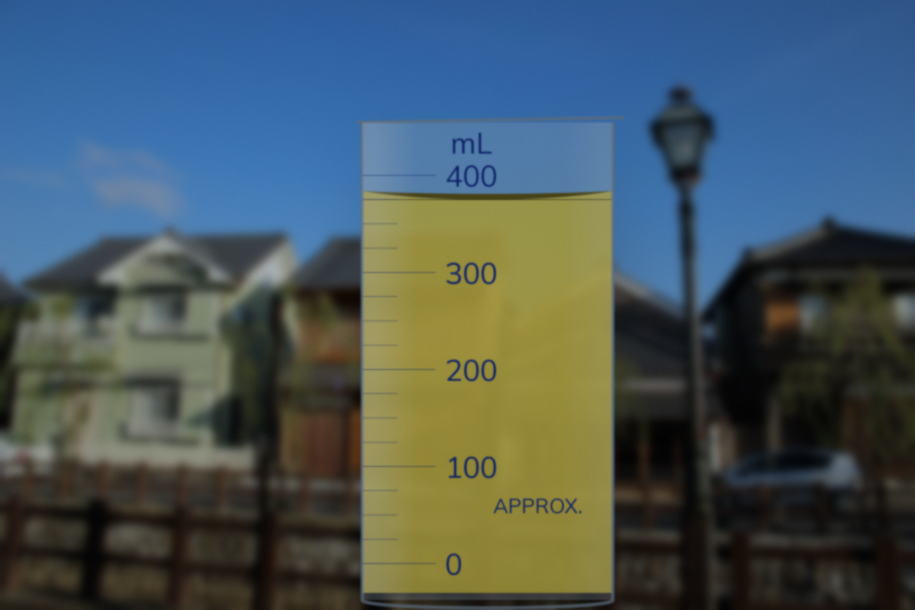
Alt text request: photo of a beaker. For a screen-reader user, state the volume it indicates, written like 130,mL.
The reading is 375,mL
